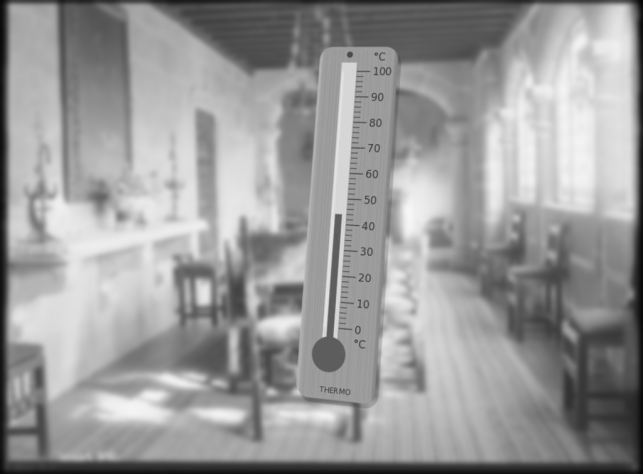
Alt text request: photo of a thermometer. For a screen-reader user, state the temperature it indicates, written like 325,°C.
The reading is 44,°C
